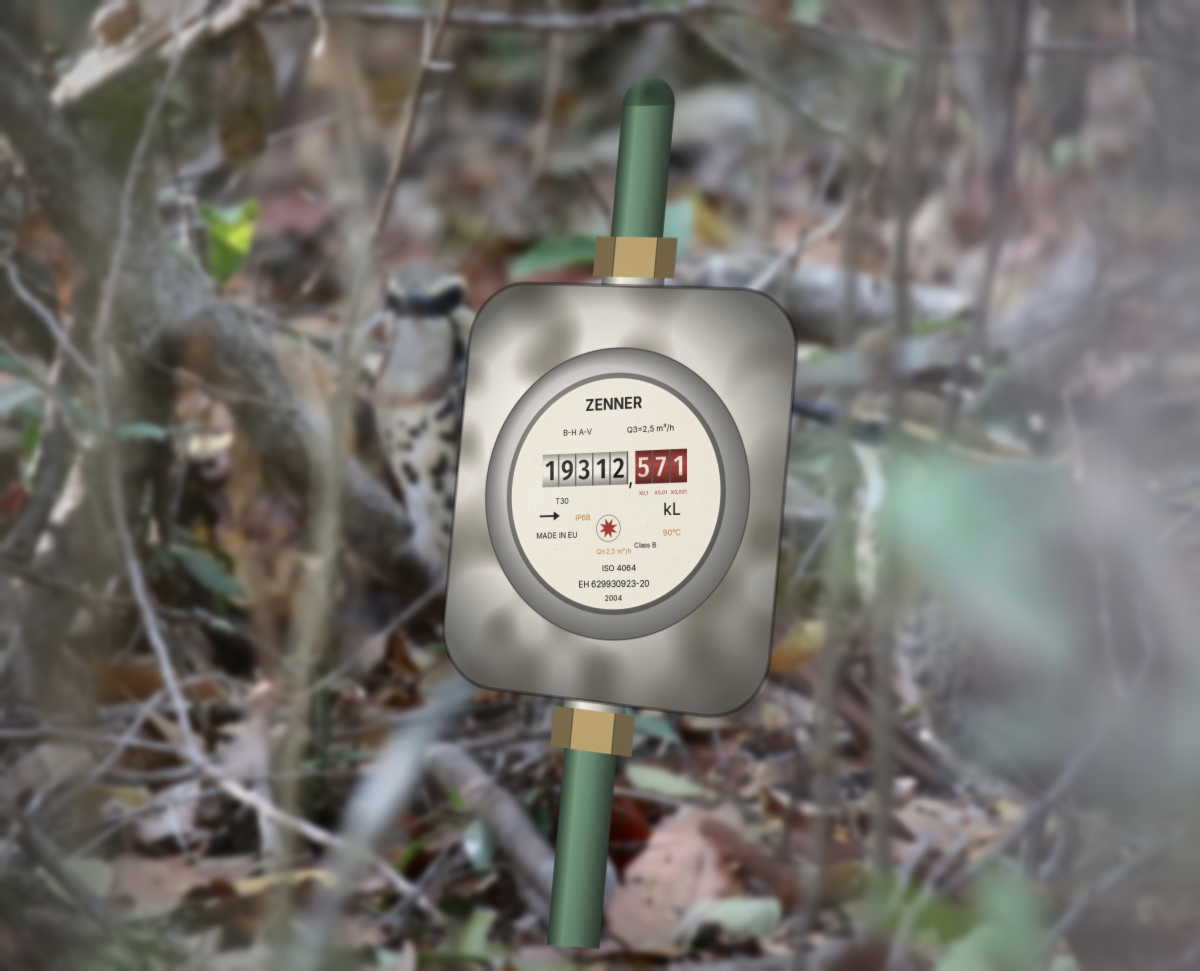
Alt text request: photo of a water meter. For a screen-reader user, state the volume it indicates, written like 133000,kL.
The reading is 19312.571,kL
